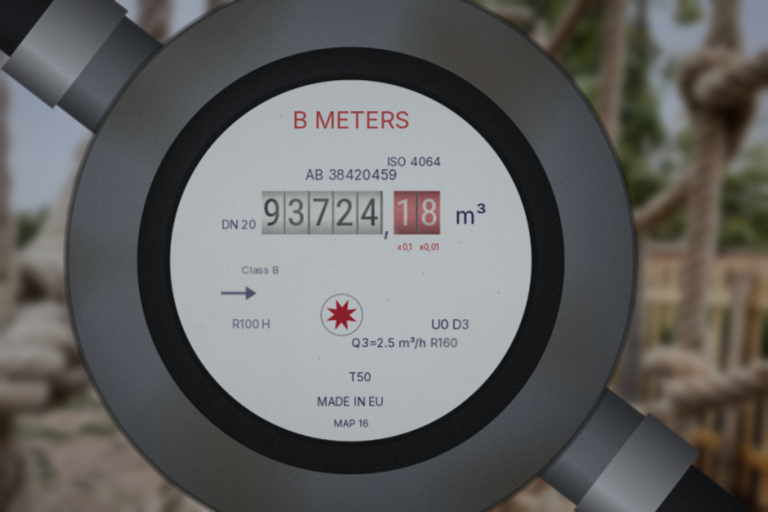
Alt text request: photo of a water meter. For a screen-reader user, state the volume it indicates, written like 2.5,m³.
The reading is 93724.18,m³
